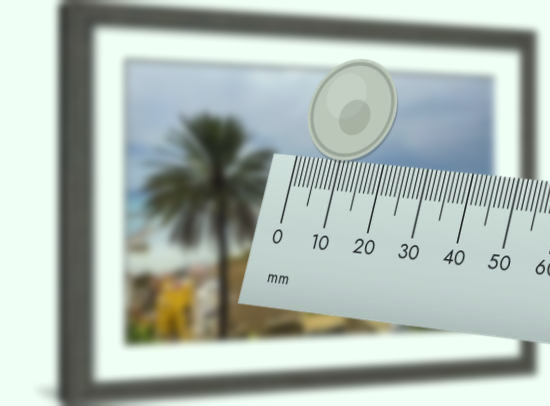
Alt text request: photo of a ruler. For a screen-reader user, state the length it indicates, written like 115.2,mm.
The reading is 20,mm
